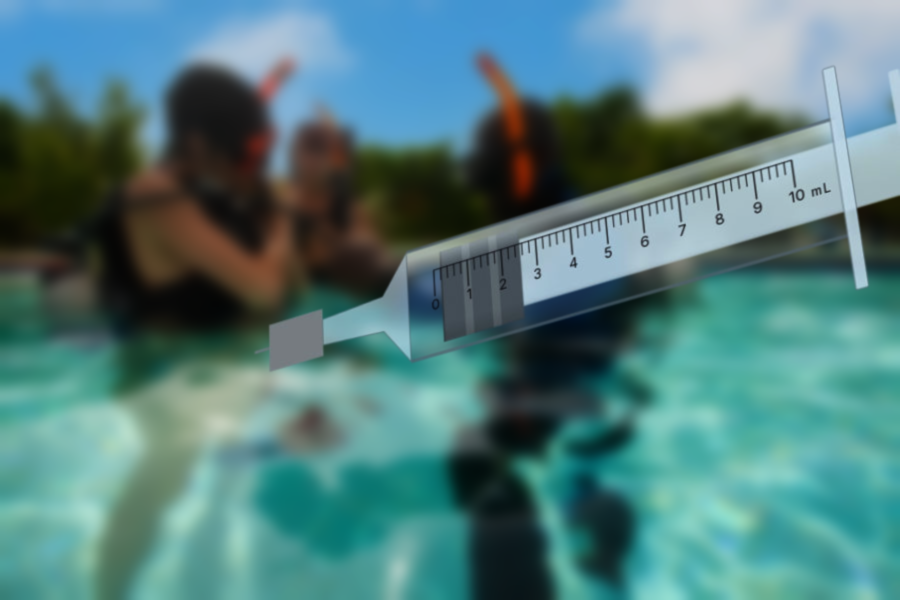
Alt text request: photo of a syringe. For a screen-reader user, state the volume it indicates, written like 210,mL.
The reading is 0.2,mL
